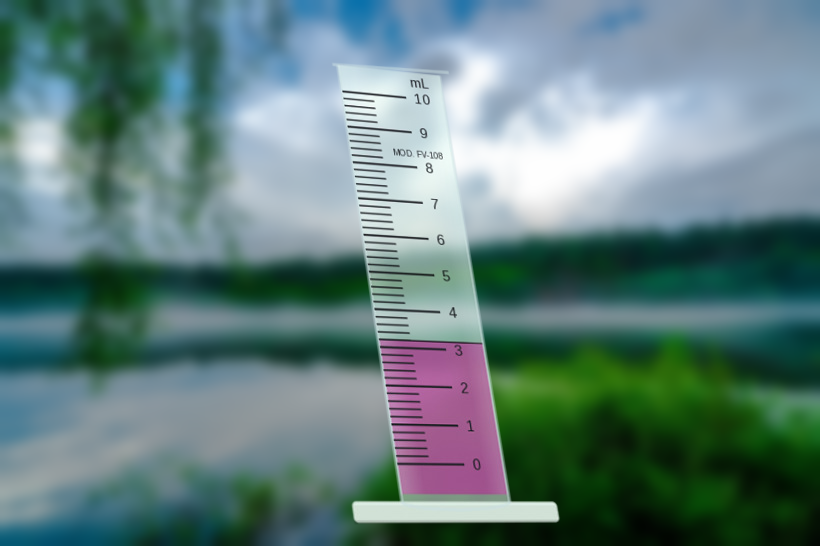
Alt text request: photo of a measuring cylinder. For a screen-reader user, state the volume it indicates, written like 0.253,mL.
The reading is 3.2,mL
